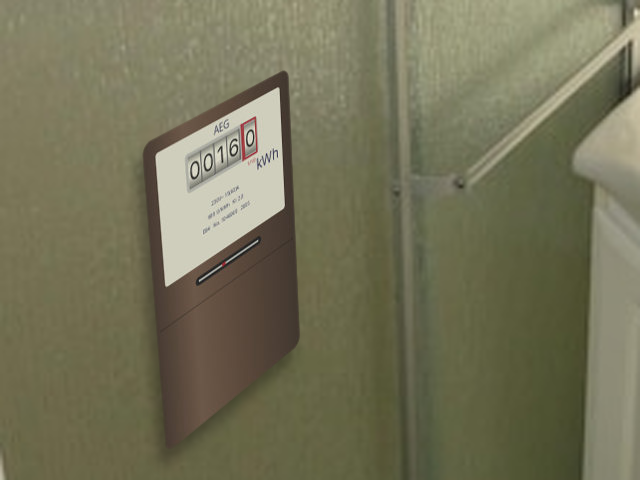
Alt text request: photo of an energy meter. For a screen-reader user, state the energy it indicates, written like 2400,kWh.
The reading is 16.0,kWh
